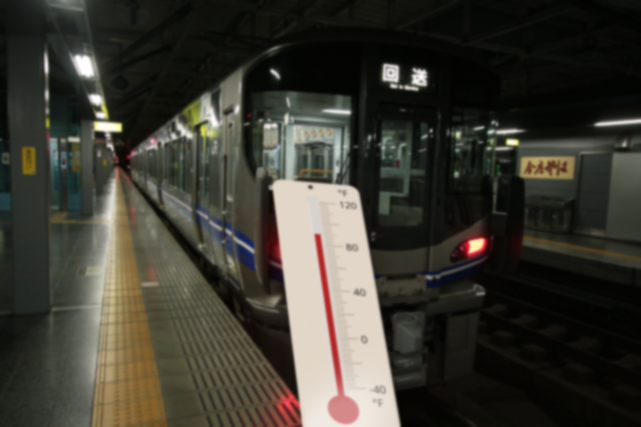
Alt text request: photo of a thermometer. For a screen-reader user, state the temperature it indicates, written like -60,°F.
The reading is 90,°F
